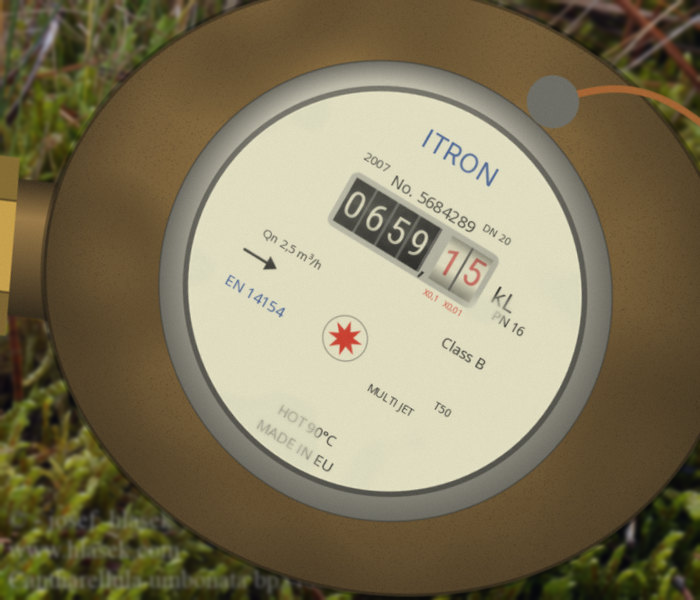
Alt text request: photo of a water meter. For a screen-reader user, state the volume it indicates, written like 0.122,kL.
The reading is 659.15,kL
